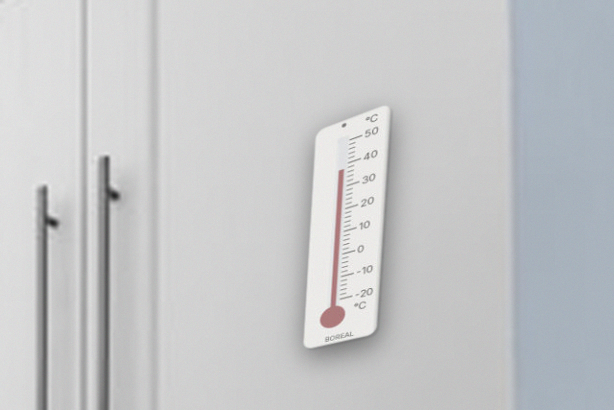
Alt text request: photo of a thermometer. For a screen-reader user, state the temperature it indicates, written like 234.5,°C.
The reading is 38,°C
